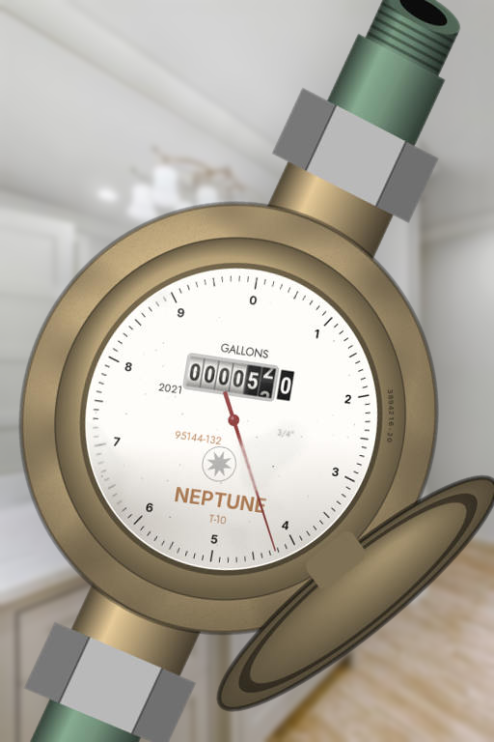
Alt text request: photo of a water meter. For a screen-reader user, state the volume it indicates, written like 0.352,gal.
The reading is 524.2,gal
